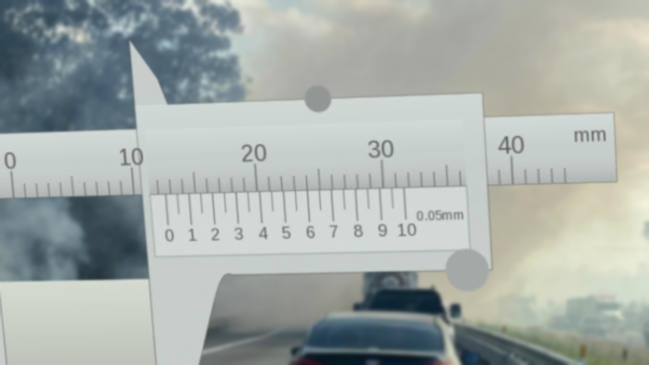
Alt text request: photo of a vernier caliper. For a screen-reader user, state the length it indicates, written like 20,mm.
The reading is 12.6,mm
